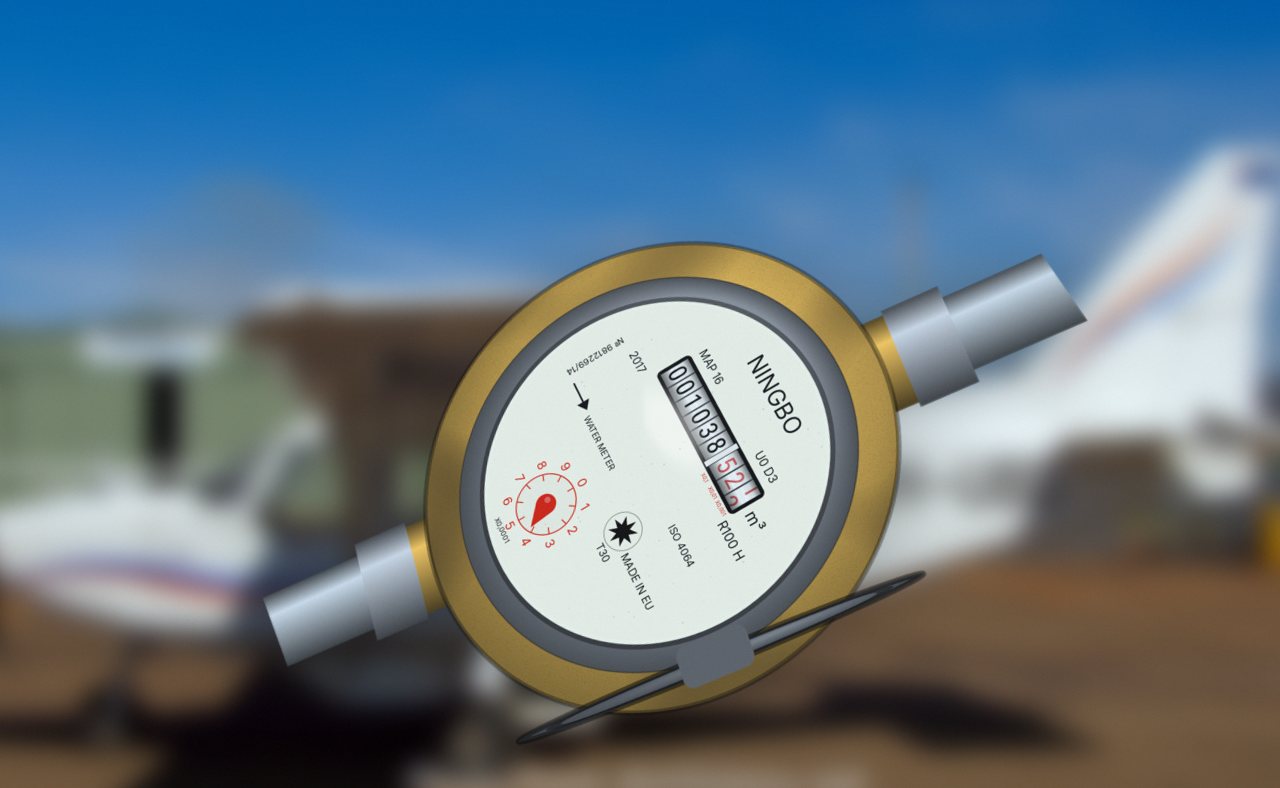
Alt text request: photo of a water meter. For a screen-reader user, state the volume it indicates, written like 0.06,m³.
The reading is 1038.5214,m³
